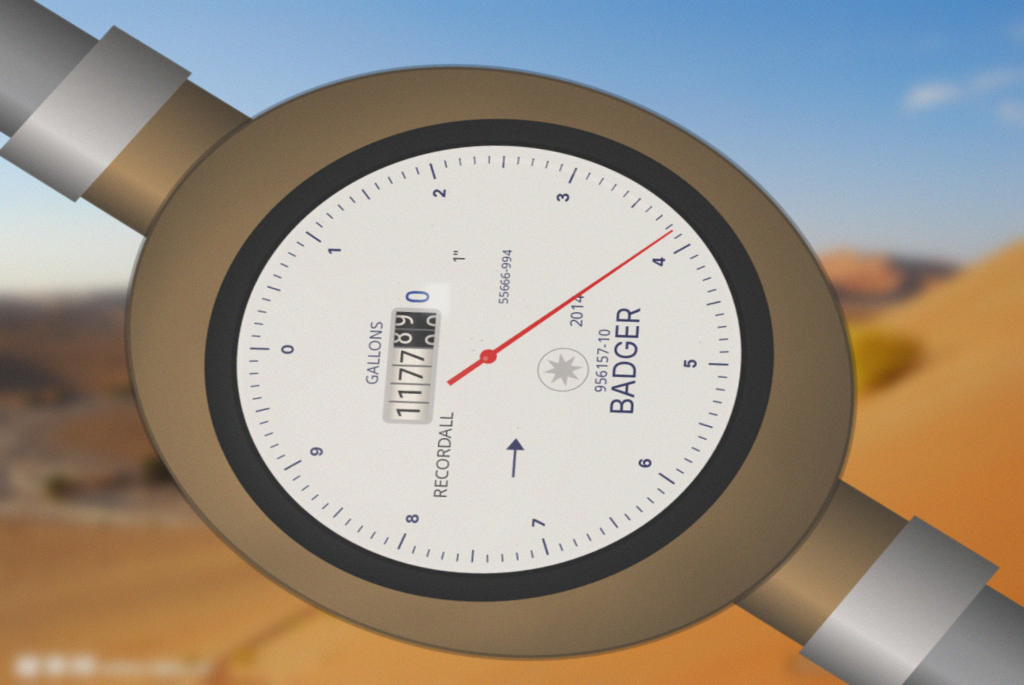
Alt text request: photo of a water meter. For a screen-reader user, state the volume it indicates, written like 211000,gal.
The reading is 1177893.8,gal
